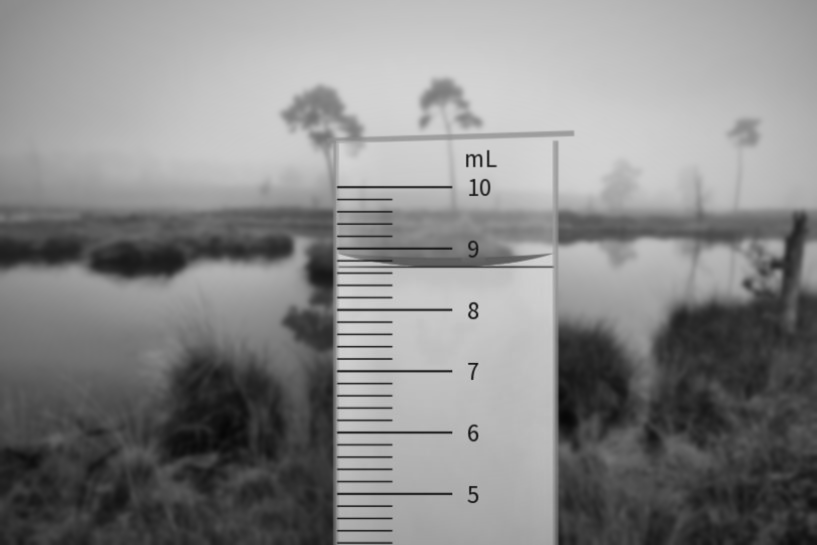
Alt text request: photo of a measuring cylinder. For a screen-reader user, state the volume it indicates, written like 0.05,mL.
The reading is 8.7,mL
